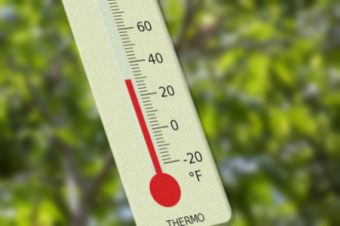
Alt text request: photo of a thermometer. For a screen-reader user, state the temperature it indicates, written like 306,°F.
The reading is 30,°F
